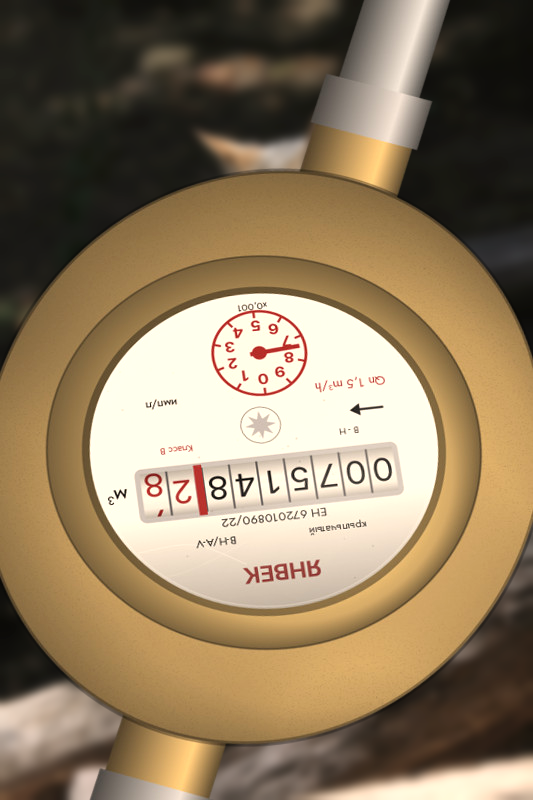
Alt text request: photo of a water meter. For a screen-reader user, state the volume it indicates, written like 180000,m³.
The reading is 75148.277,m³
